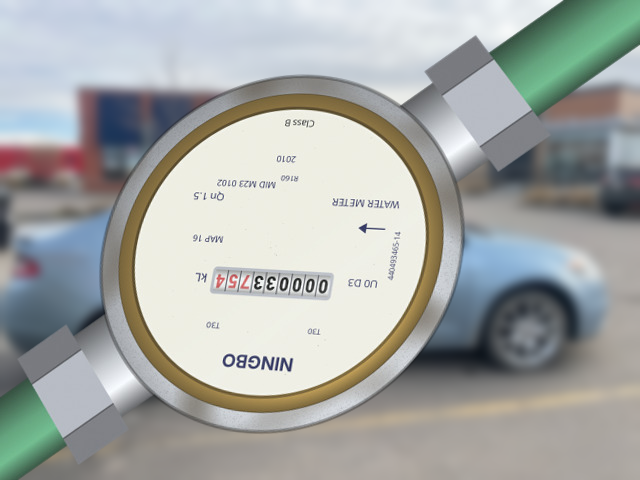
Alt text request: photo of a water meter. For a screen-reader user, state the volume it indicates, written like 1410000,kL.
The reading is 33.754,kL
